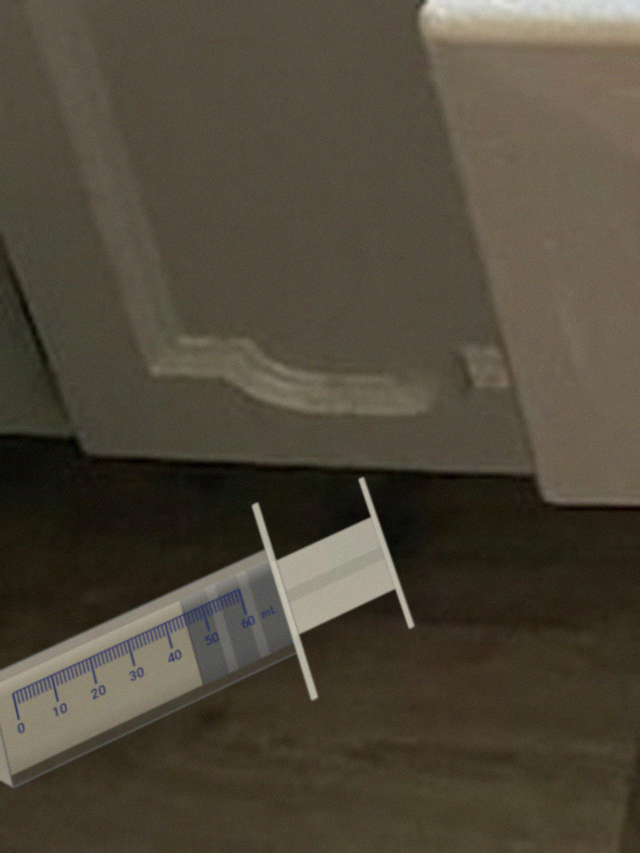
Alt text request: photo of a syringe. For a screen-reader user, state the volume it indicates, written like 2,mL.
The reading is 45,mL
